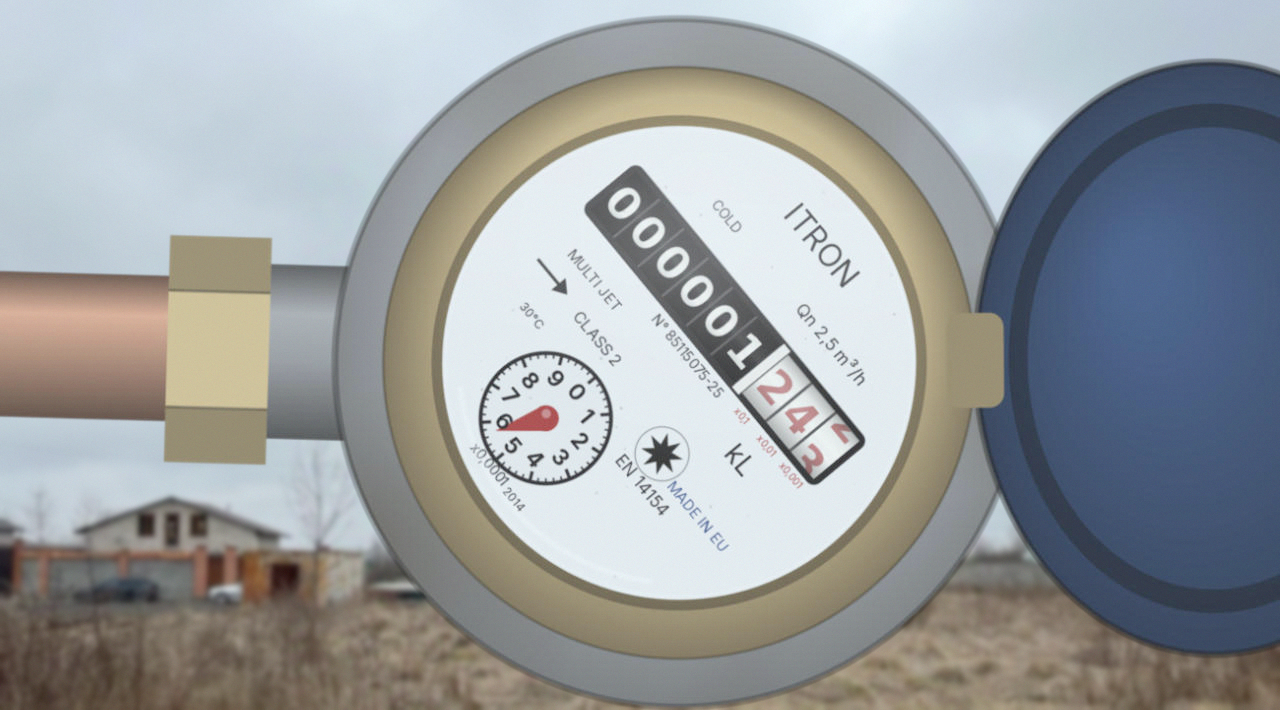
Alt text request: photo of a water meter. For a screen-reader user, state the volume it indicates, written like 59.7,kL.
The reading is 1.2425,kL
